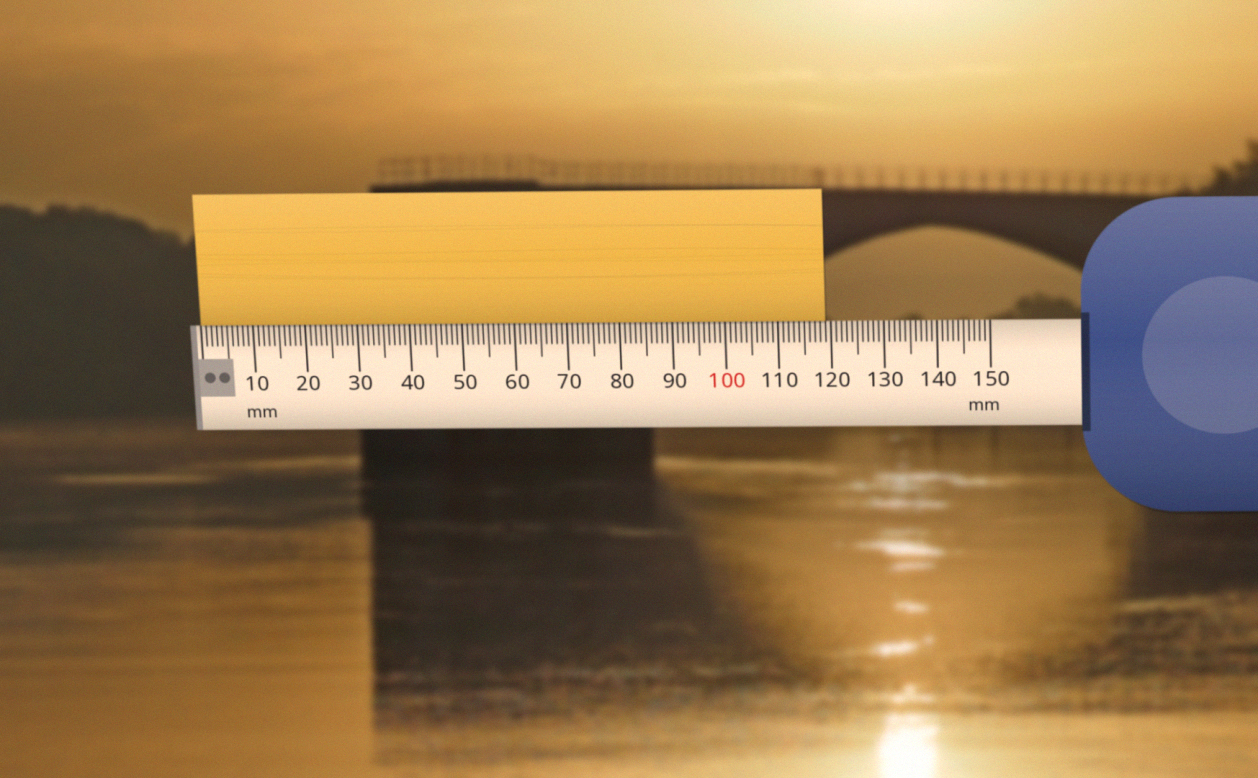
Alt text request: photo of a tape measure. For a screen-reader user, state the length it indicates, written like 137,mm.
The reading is 119,mm
